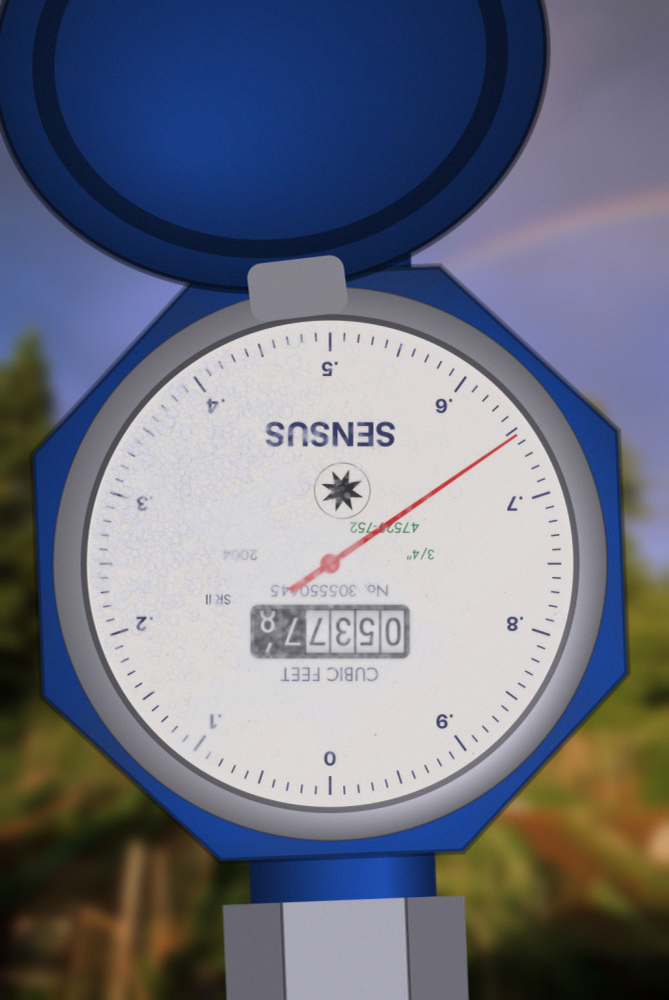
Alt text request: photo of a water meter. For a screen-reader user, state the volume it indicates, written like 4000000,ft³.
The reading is 53777.65,ft³
